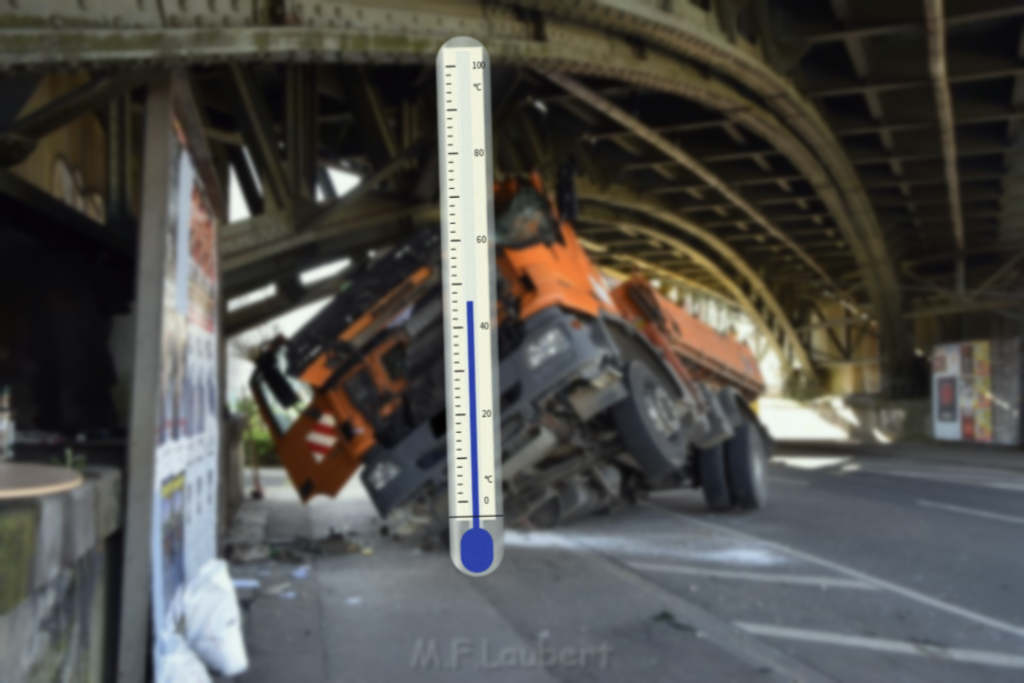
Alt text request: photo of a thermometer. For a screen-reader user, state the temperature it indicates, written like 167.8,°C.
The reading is 46,°C
